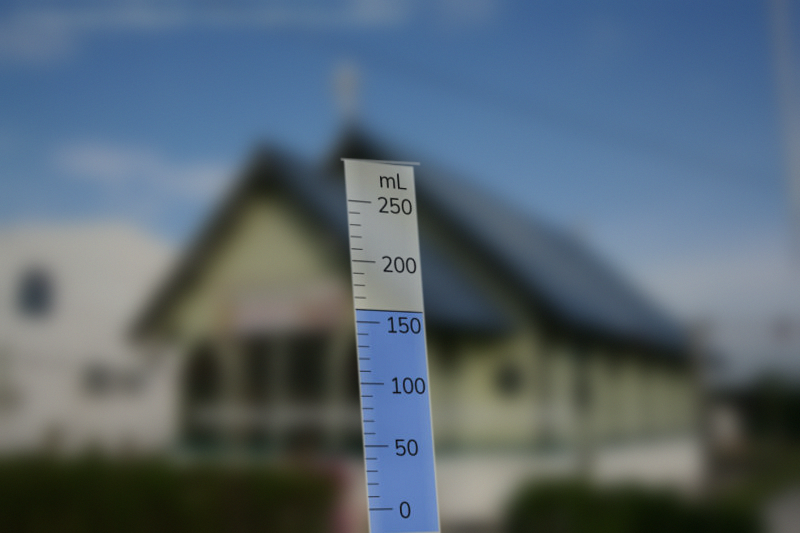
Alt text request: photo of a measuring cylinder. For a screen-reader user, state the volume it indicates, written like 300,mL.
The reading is 160,mL
